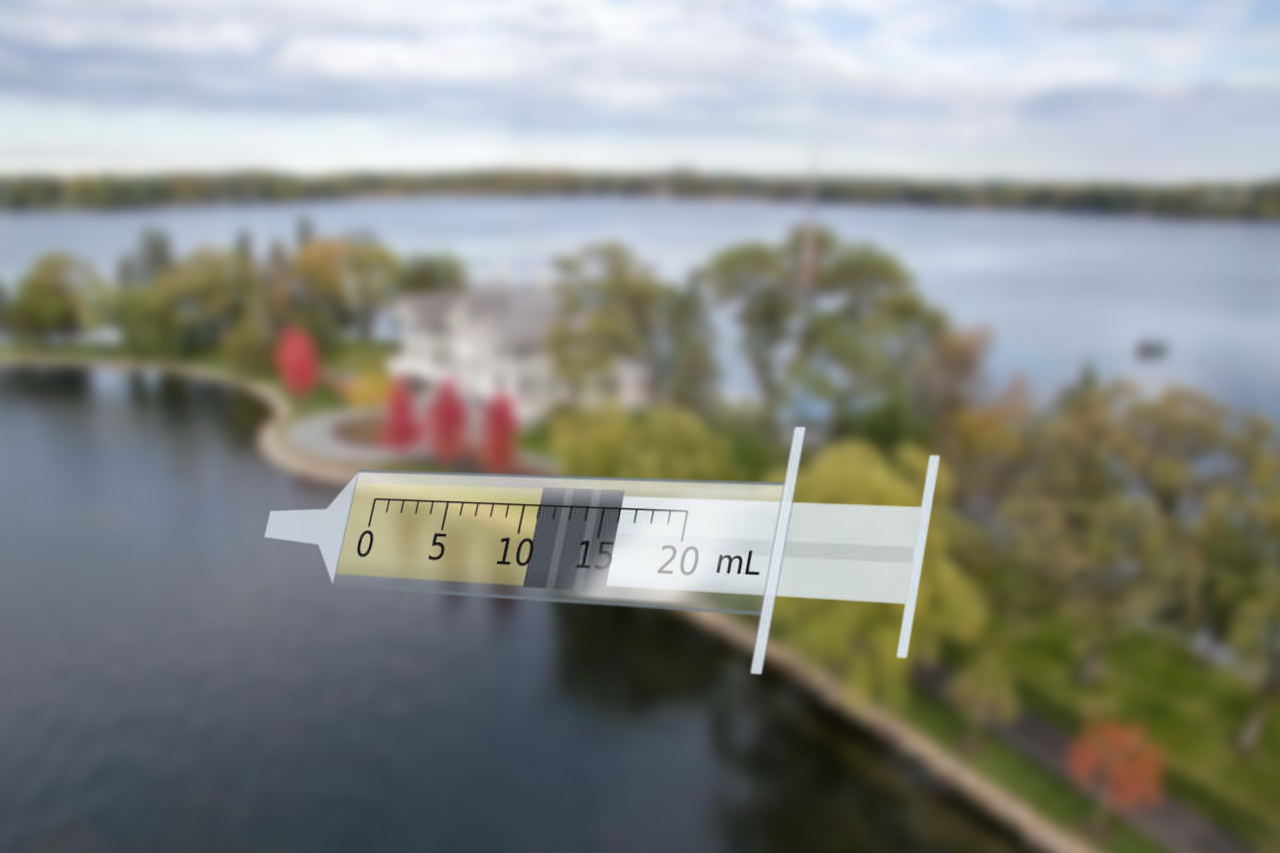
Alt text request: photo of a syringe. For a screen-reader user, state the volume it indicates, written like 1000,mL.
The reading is 11,mL
